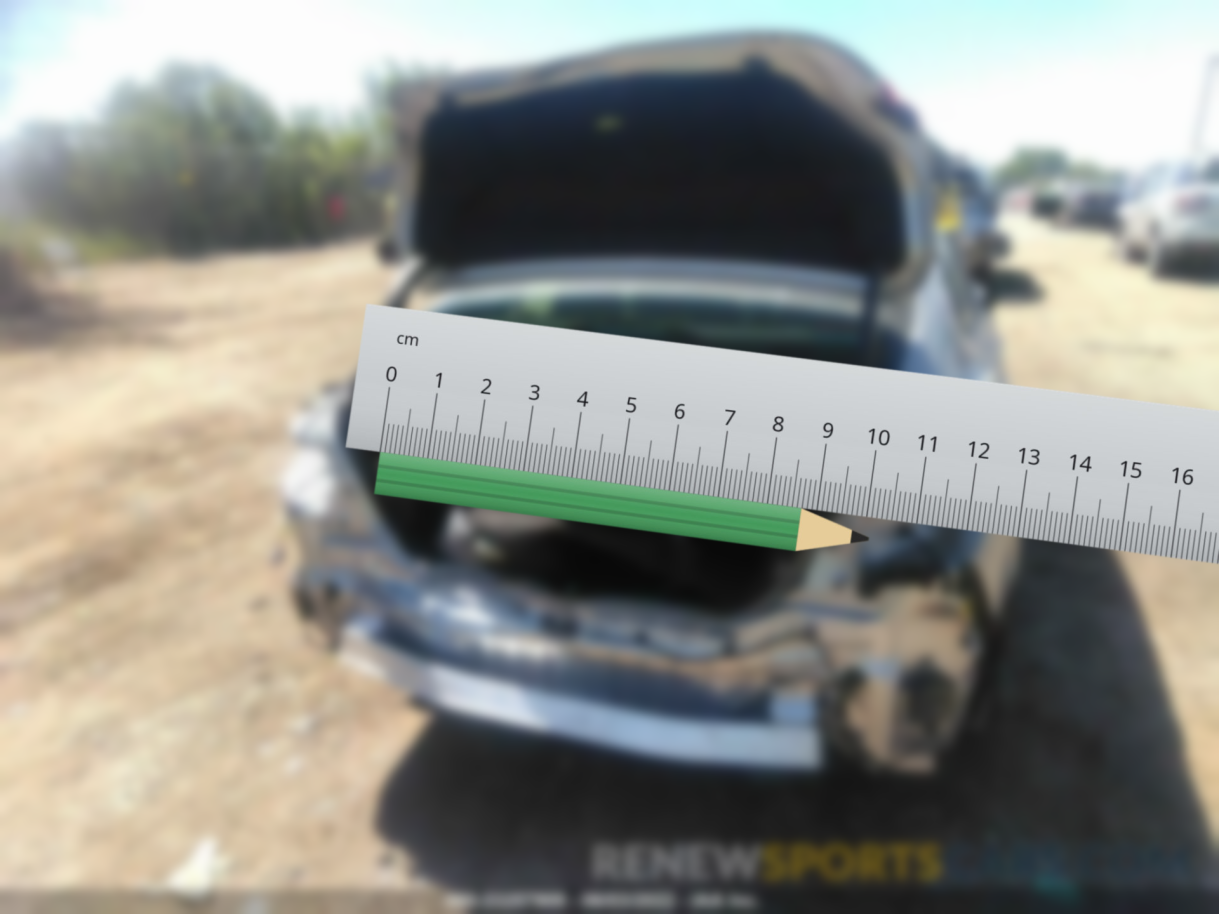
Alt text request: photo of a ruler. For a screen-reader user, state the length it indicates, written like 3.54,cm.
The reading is 10.1,cm
